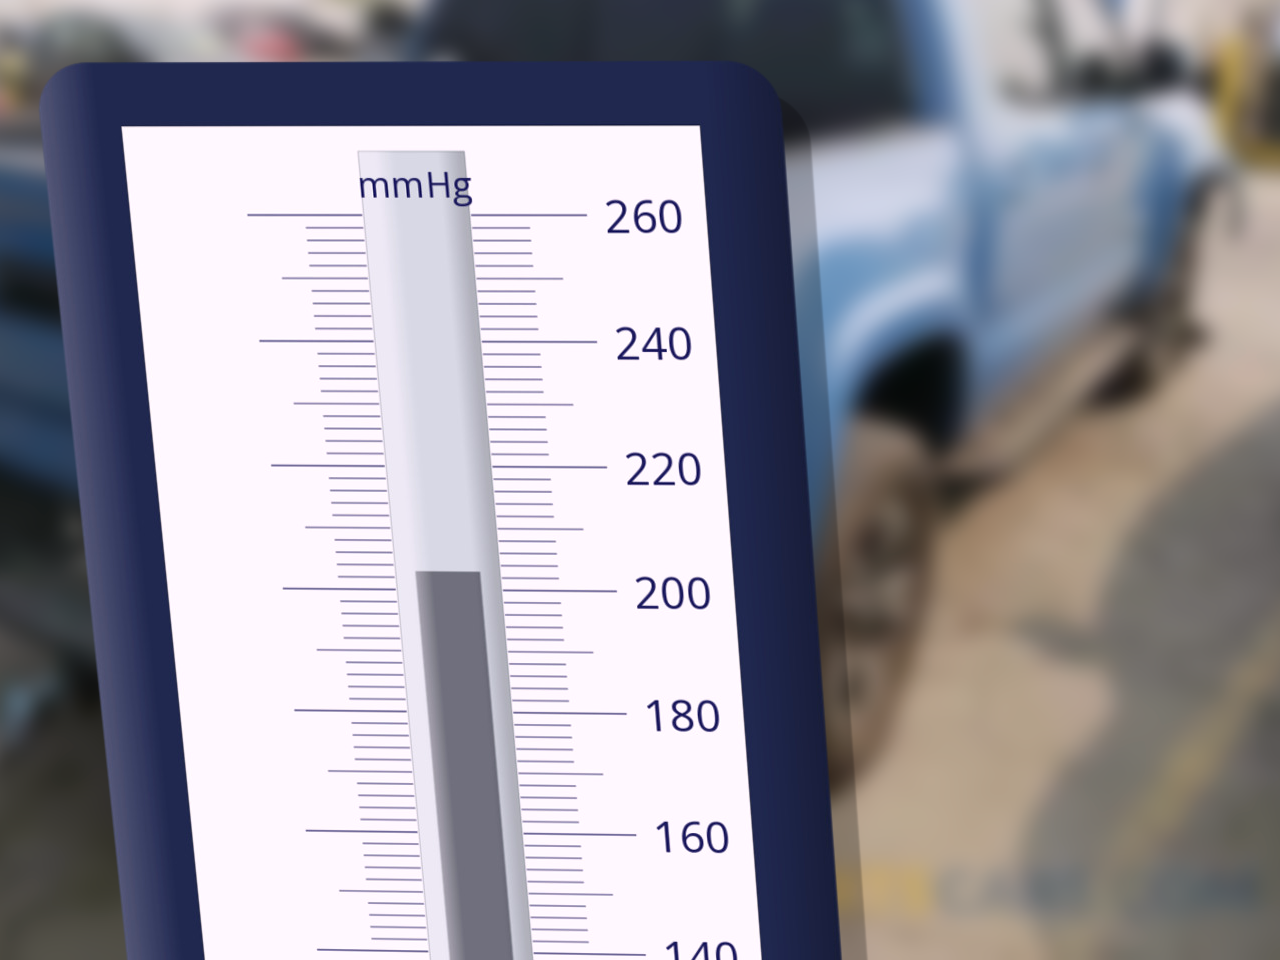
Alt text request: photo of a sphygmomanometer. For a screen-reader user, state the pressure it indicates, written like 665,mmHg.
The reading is 203,mmHg
